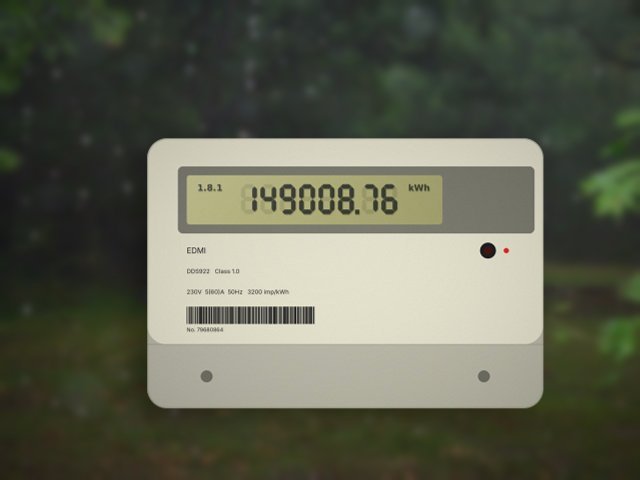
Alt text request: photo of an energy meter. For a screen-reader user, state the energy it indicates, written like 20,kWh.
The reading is 149008.76,kWh
